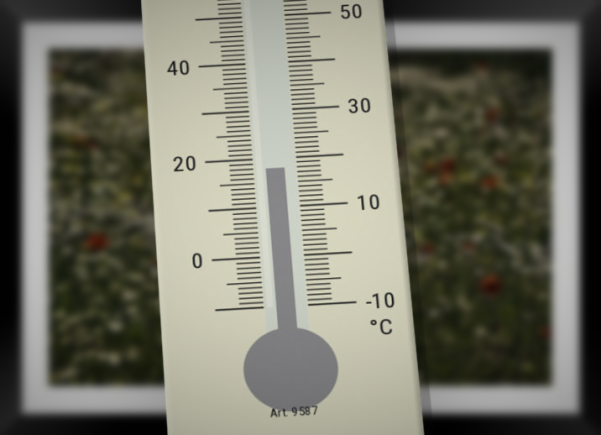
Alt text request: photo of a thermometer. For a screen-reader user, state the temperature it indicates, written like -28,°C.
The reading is 18,°C
